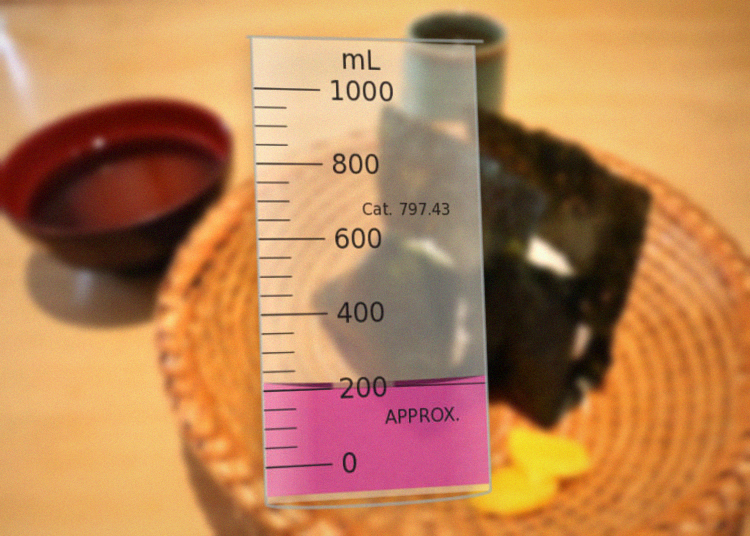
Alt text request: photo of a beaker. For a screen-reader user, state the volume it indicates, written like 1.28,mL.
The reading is 200,mL
